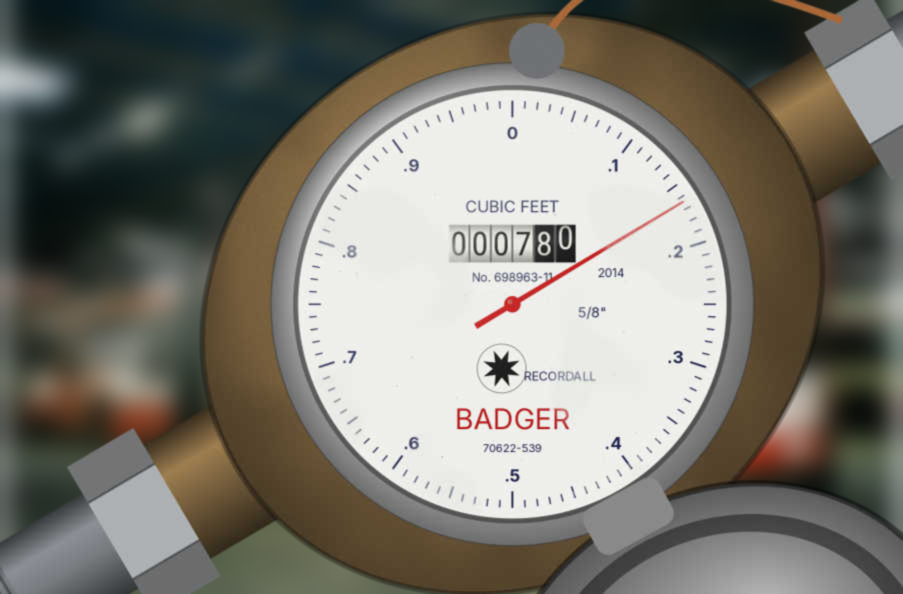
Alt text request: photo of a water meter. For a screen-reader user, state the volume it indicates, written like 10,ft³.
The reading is 780.16,ft³
